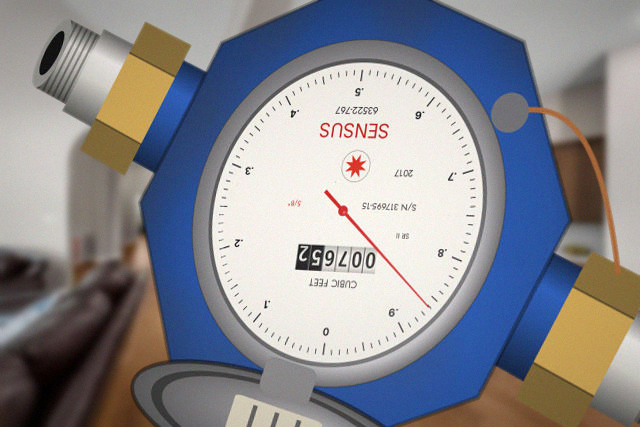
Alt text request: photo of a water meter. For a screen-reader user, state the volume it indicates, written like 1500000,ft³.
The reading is 7651.86,ft³
